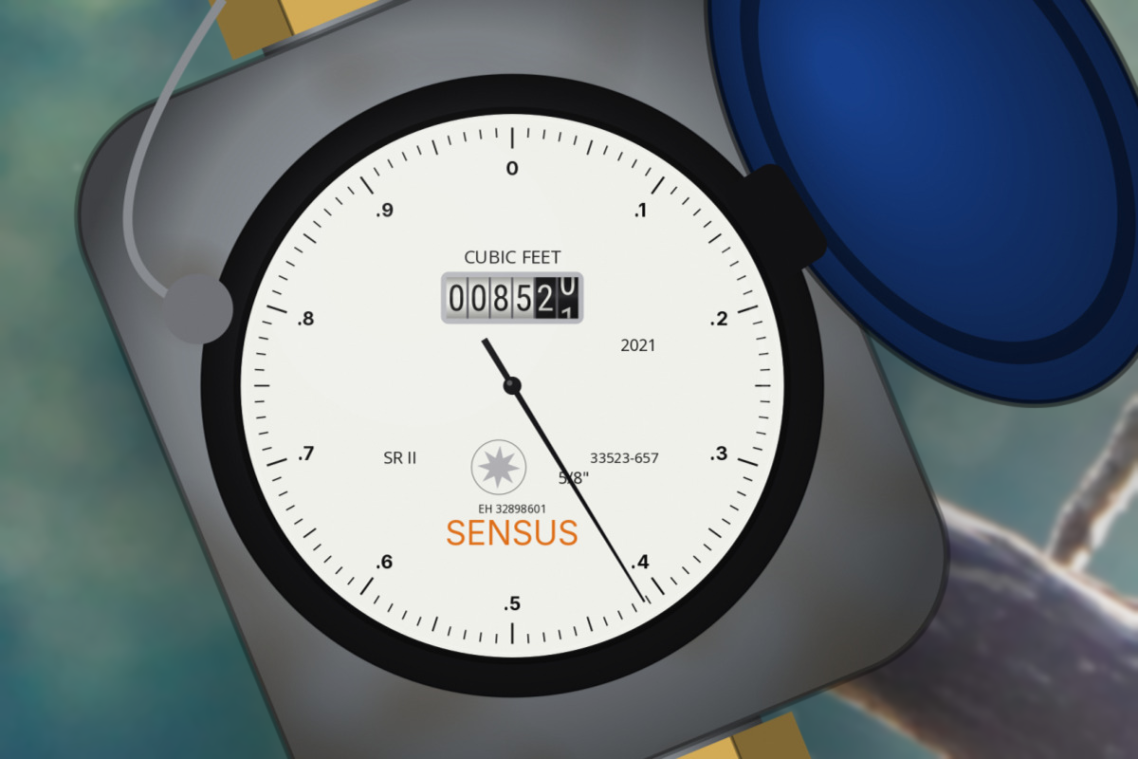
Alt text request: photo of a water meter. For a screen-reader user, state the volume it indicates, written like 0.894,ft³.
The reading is 8520.41,ft³
